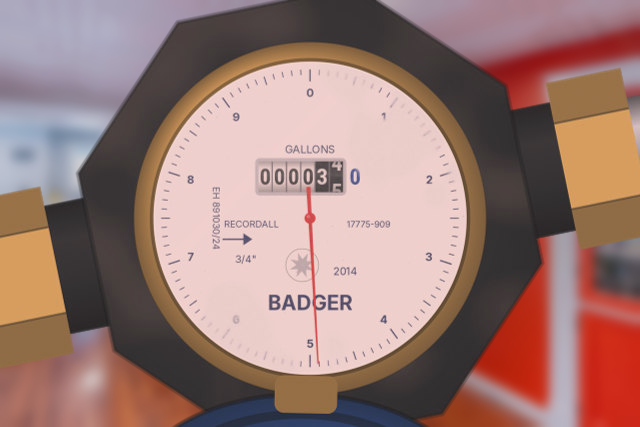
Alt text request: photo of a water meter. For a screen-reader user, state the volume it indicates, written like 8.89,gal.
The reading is 344.9,gal
